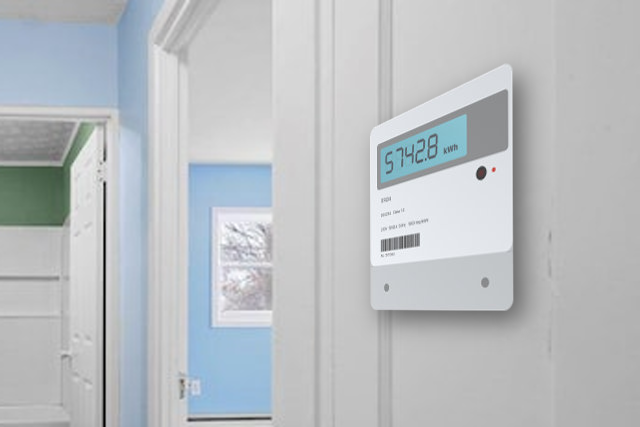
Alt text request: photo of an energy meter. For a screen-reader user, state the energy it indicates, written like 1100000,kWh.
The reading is 5742.8,kWh
